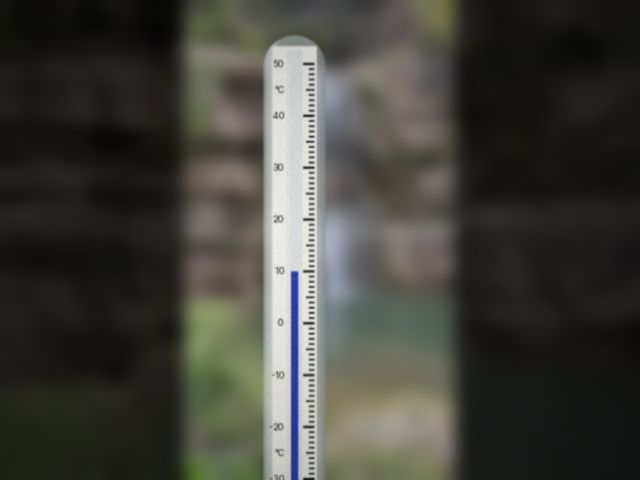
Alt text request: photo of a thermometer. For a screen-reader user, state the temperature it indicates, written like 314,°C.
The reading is 10,°C
